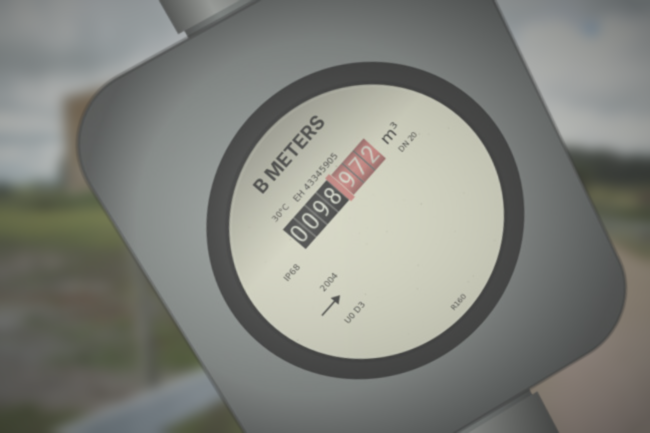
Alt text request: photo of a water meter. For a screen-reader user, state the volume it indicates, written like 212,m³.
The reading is 98.972,m³
